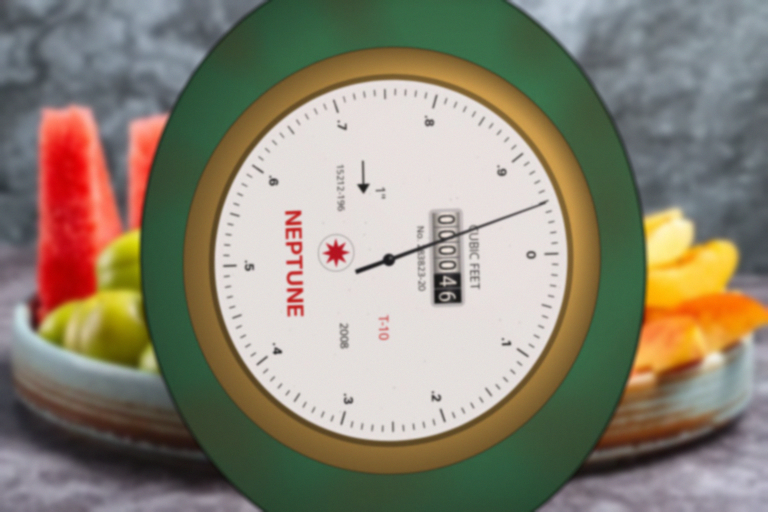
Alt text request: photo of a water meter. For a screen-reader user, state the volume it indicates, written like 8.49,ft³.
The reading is 45.95,ft³
